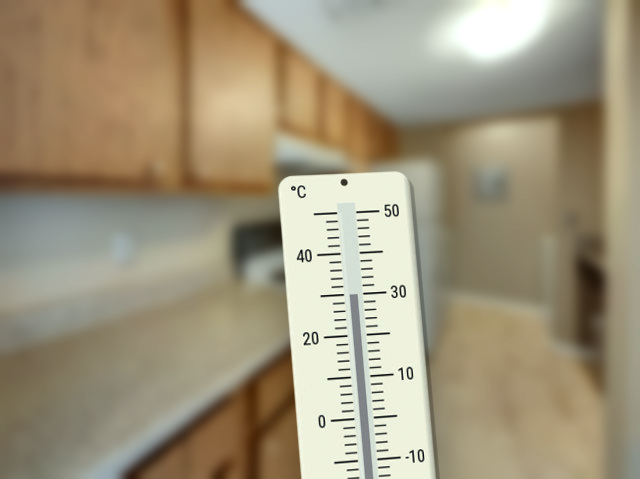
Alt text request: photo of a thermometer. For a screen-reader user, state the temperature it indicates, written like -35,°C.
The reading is 30,°C
